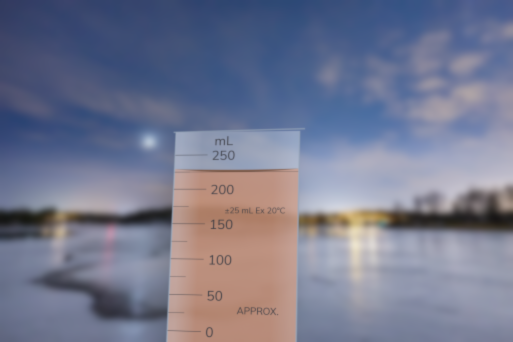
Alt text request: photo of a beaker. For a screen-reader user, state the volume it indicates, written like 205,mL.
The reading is 225,mL
